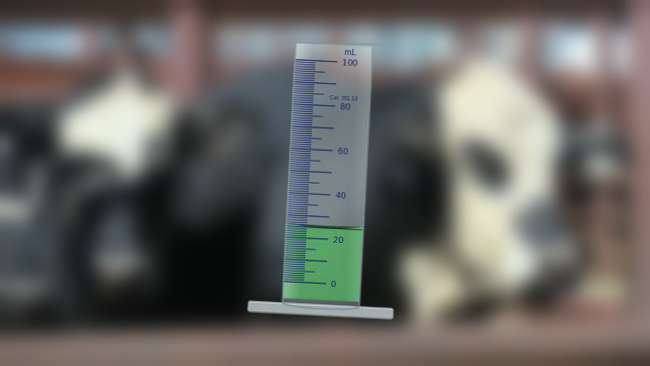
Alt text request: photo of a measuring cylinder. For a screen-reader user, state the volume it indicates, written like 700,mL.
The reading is 25,mL
